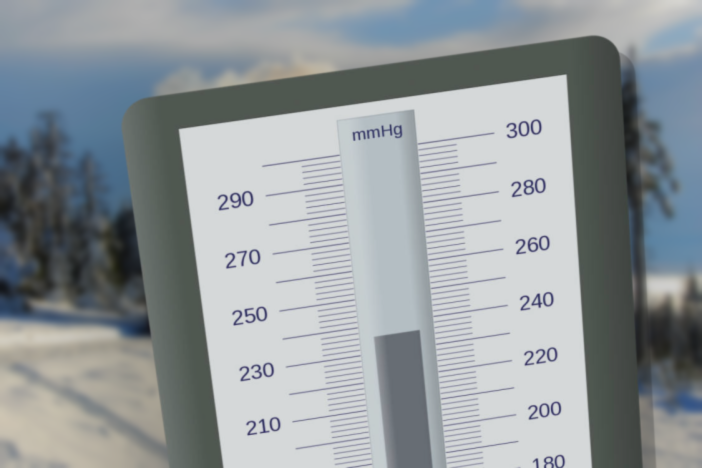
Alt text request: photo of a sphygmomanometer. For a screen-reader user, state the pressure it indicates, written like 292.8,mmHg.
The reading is 236,mmHg
